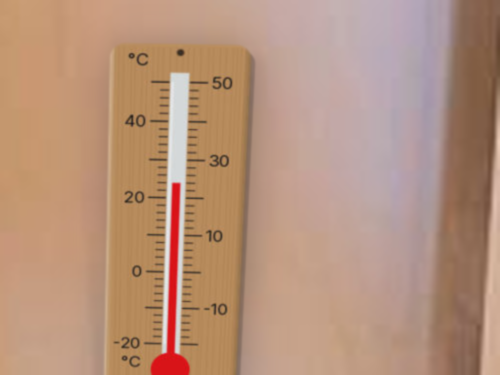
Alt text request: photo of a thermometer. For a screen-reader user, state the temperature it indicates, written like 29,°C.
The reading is 24,°C
